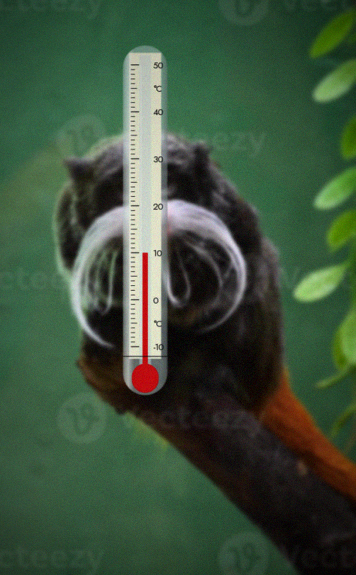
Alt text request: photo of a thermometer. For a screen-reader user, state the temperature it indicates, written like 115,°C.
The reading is 10,°C
